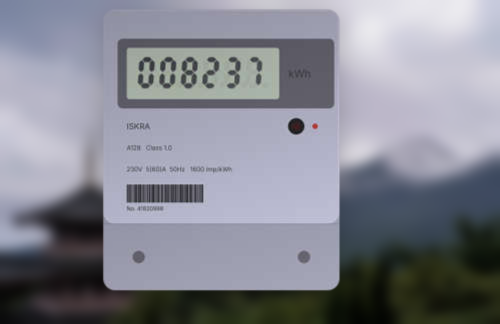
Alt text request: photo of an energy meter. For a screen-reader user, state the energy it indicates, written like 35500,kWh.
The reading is 8237,kWh
